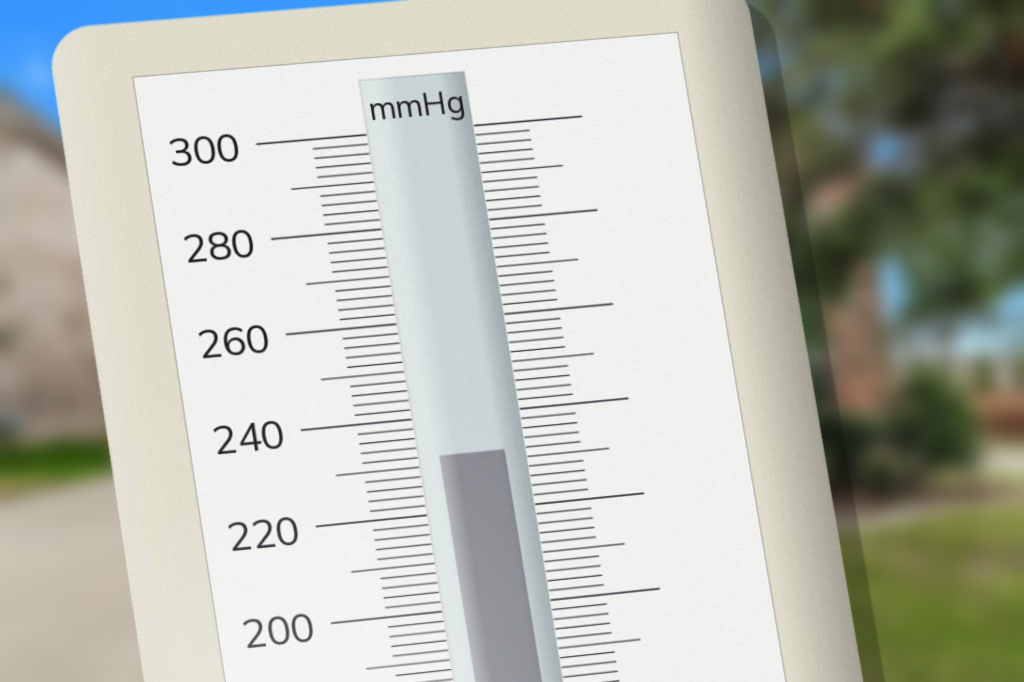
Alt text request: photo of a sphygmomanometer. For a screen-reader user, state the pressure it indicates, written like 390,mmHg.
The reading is 232,mmHg
